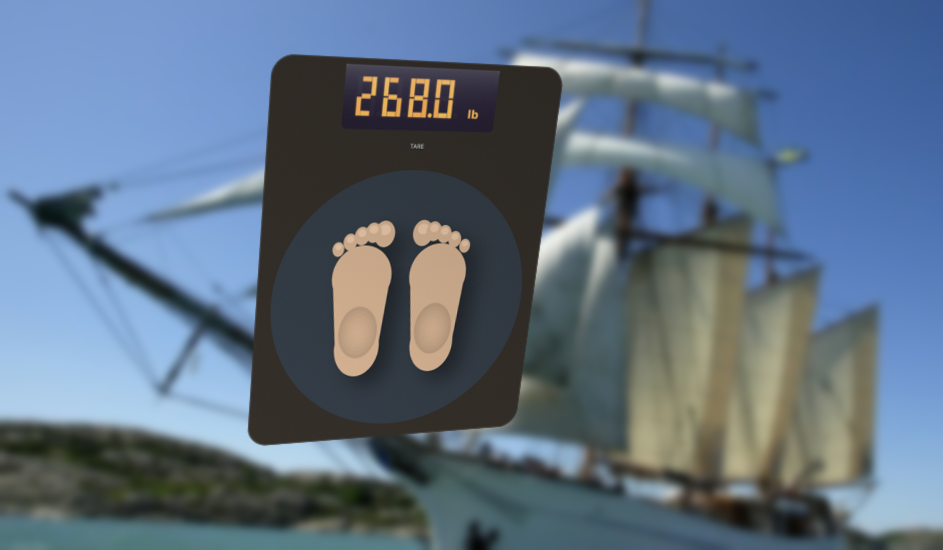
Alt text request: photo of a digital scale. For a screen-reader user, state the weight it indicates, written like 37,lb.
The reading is 268.0,lb
